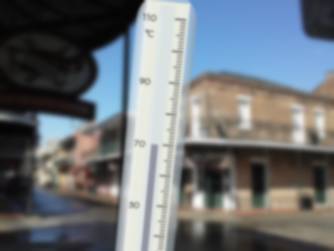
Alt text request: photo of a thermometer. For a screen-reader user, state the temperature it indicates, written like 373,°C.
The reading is 70,°C
